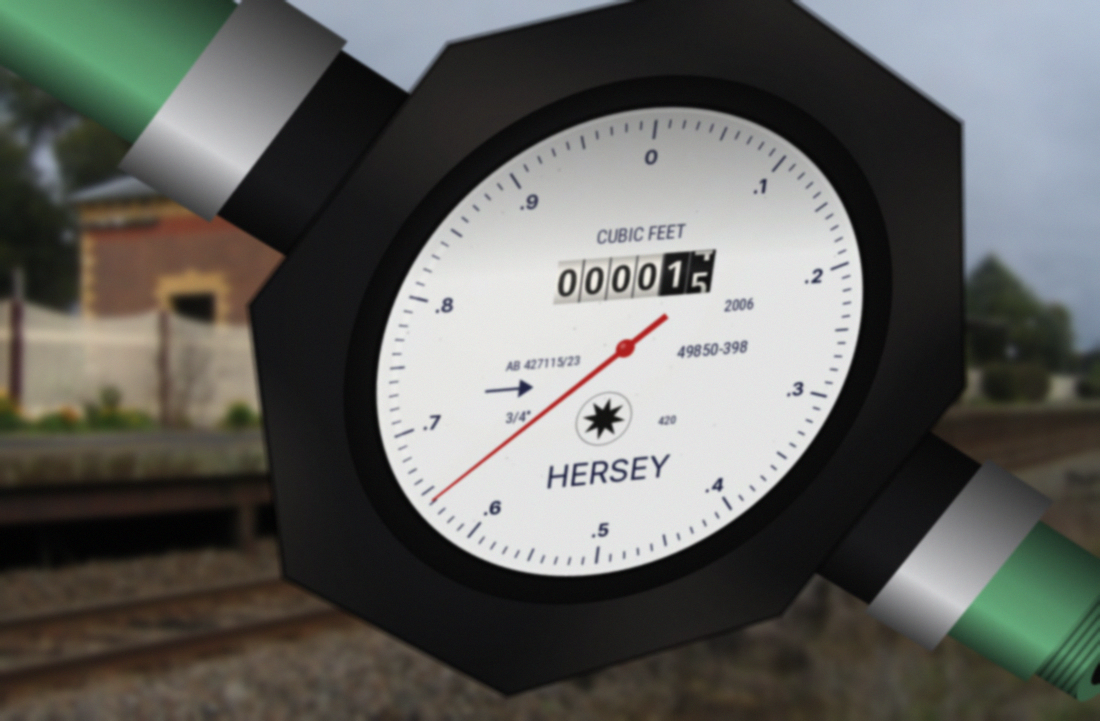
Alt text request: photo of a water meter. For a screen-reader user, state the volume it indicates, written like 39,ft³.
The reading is 14.64,ft³
